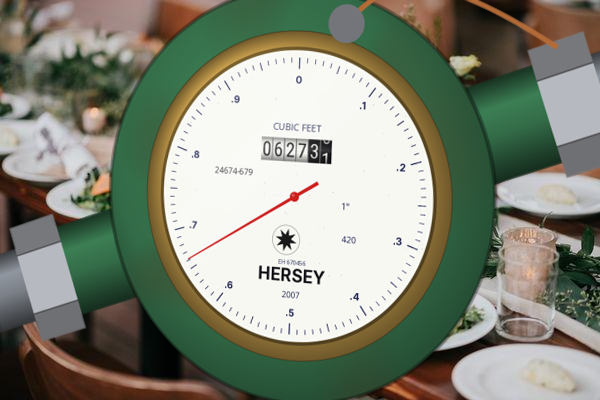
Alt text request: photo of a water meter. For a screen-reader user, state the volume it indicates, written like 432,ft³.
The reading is 62730.66,ft³
